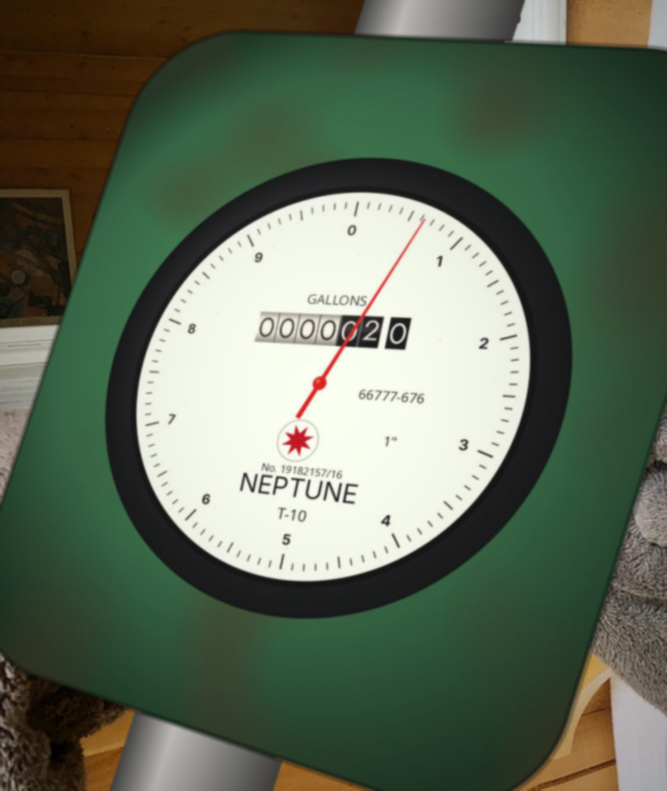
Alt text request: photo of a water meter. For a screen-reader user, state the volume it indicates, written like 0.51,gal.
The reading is 20.6,gal
